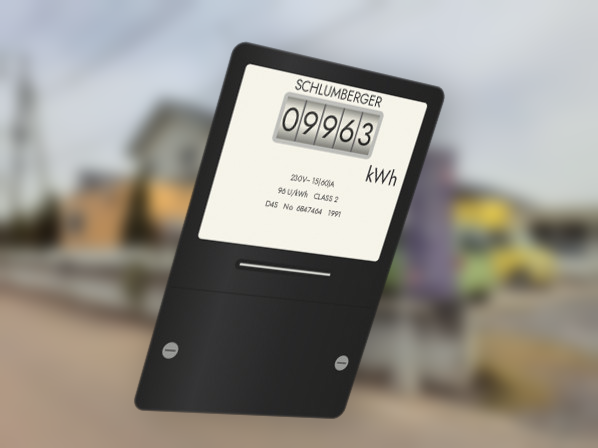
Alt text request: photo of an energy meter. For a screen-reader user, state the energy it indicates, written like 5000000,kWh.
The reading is 9963,kWh
